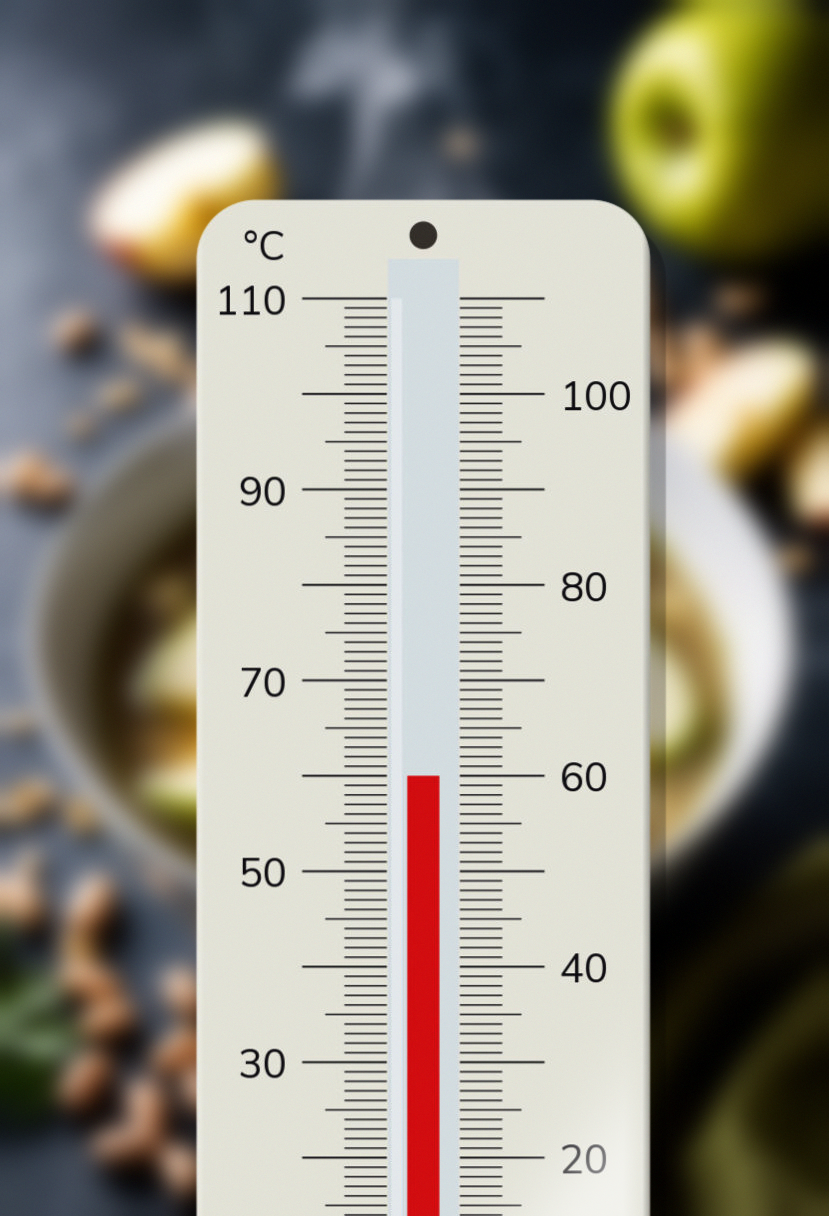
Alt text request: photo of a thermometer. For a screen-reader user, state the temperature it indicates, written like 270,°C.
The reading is 60,°C
